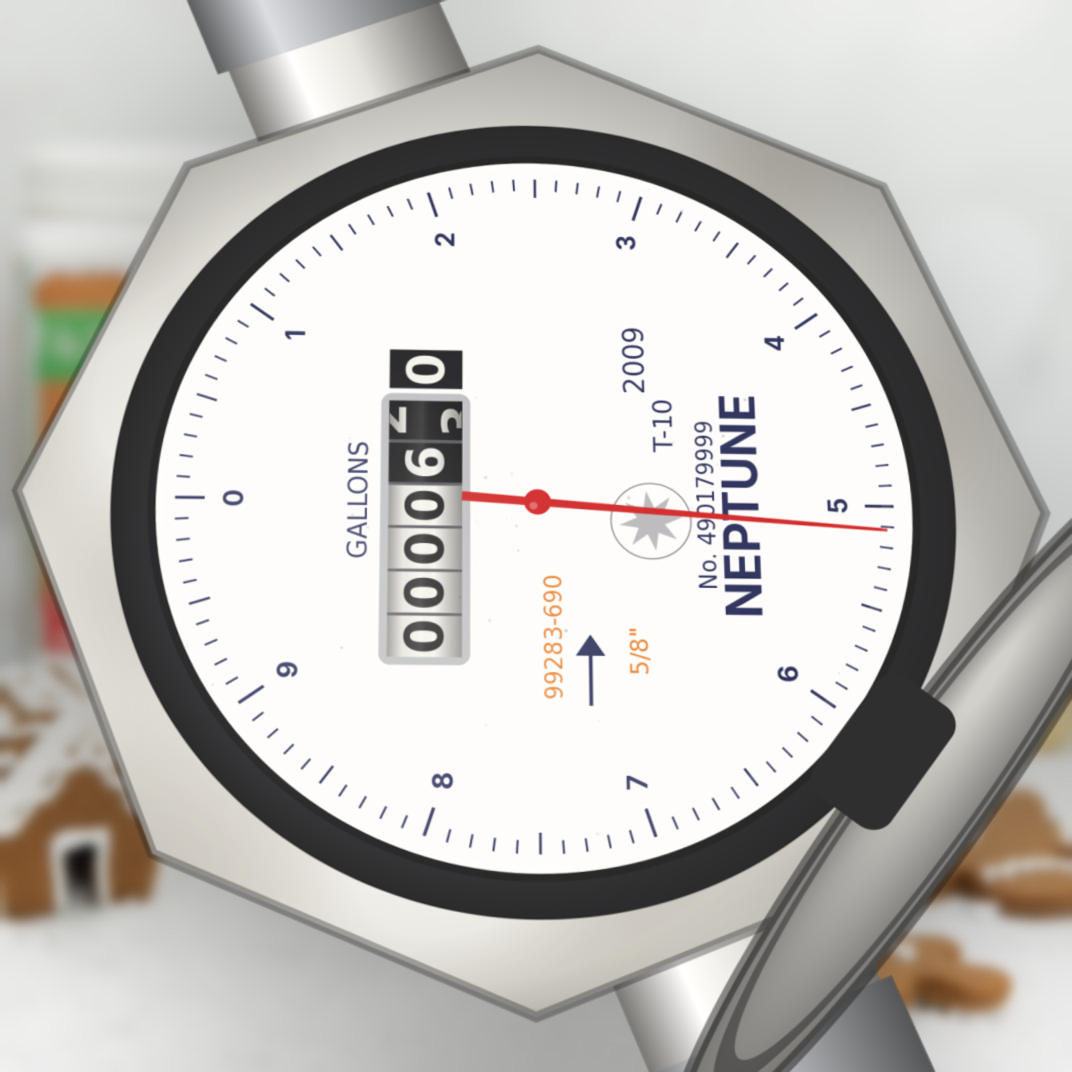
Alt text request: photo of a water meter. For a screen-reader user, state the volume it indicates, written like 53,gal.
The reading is 625.1,gal
